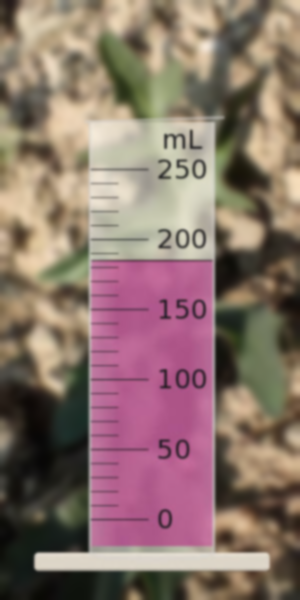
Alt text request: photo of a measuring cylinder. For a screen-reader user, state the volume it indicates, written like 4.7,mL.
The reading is 185,mL
